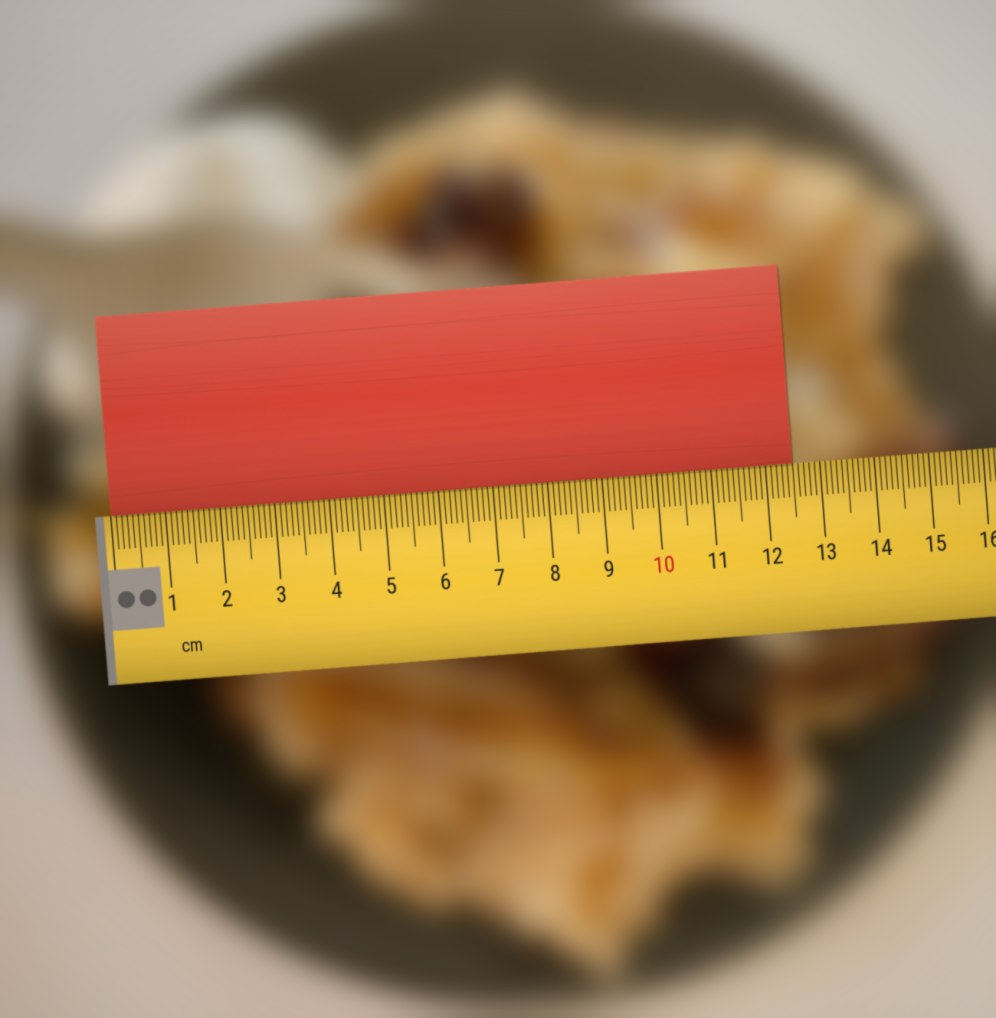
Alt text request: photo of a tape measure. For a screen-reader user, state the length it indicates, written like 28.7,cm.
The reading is 12.5,cm
